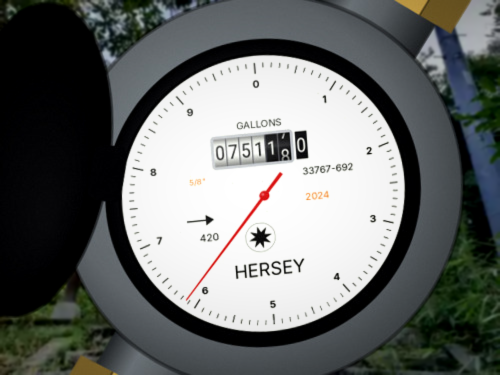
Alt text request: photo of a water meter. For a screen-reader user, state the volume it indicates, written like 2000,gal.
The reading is 751176.1,gal
